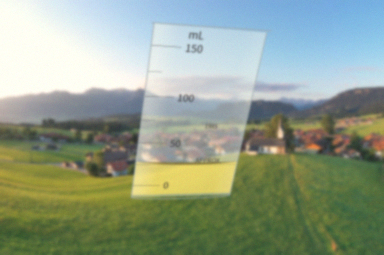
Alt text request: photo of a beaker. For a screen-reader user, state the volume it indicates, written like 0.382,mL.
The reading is 25,mL
